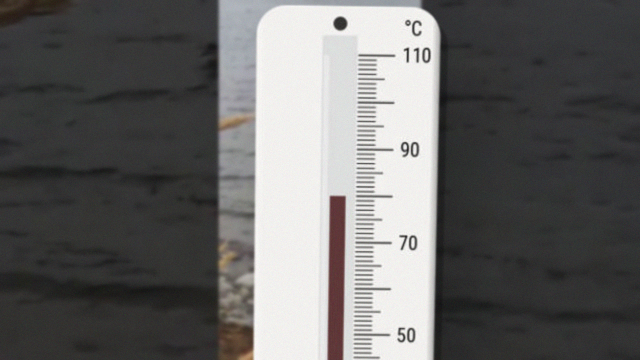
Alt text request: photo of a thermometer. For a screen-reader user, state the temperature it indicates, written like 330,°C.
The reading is 80,°C
